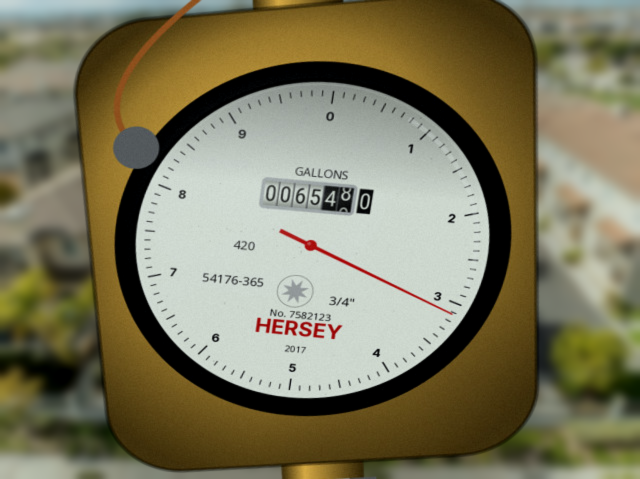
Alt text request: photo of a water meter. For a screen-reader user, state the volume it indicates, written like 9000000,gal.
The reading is 65483.1,gal
